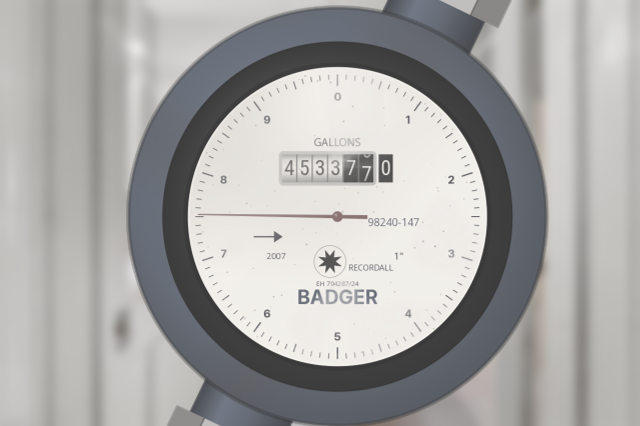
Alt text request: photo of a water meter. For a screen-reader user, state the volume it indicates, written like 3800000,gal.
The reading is 4533767.5,gal
